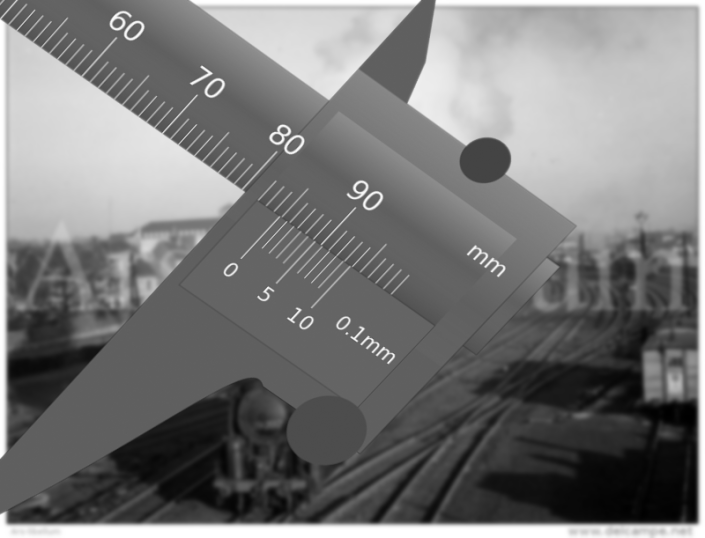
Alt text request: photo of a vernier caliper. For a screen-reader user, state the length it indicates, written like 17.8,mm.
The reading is 84.8,mm
